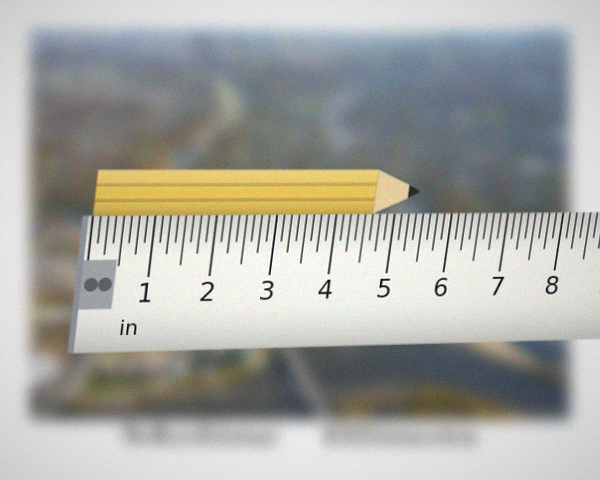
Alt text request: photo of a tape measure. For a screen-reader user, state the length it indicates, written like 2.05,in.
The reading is 5.375,in
